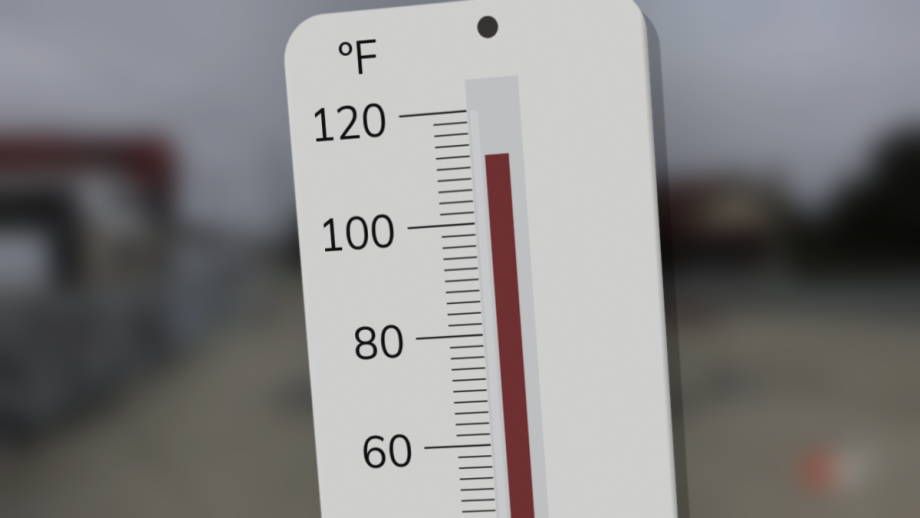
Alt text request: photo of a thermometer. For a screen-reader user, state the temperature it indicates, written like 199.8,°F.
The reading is 112,°F
